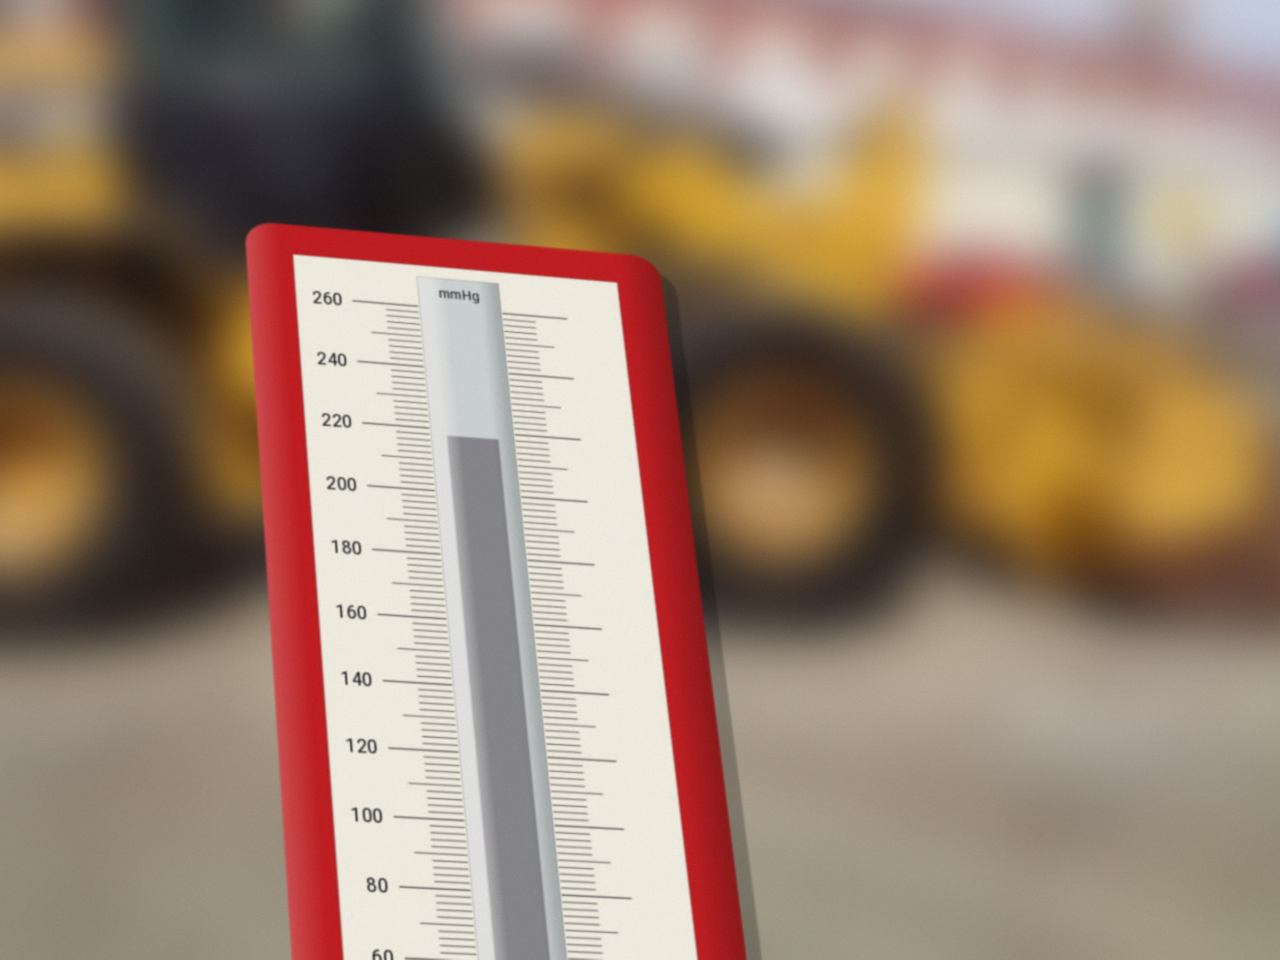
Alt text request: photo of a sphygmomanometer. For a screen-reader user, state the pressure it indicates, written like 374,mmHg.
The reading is 218,mmHg
